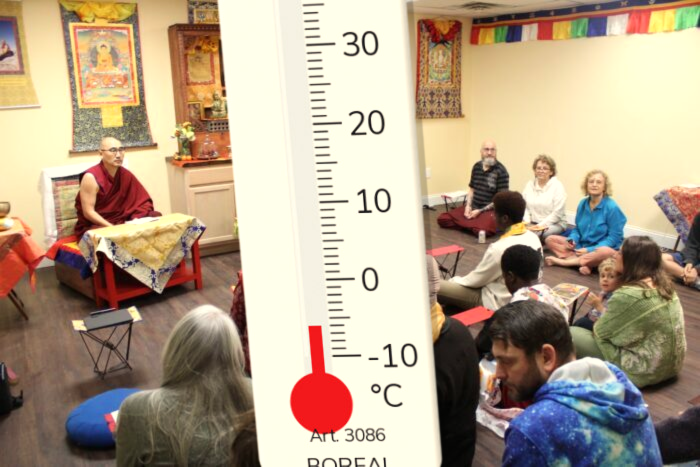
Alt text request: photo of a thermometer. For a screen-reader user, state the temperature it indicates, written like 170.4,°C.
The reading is -6,°C
